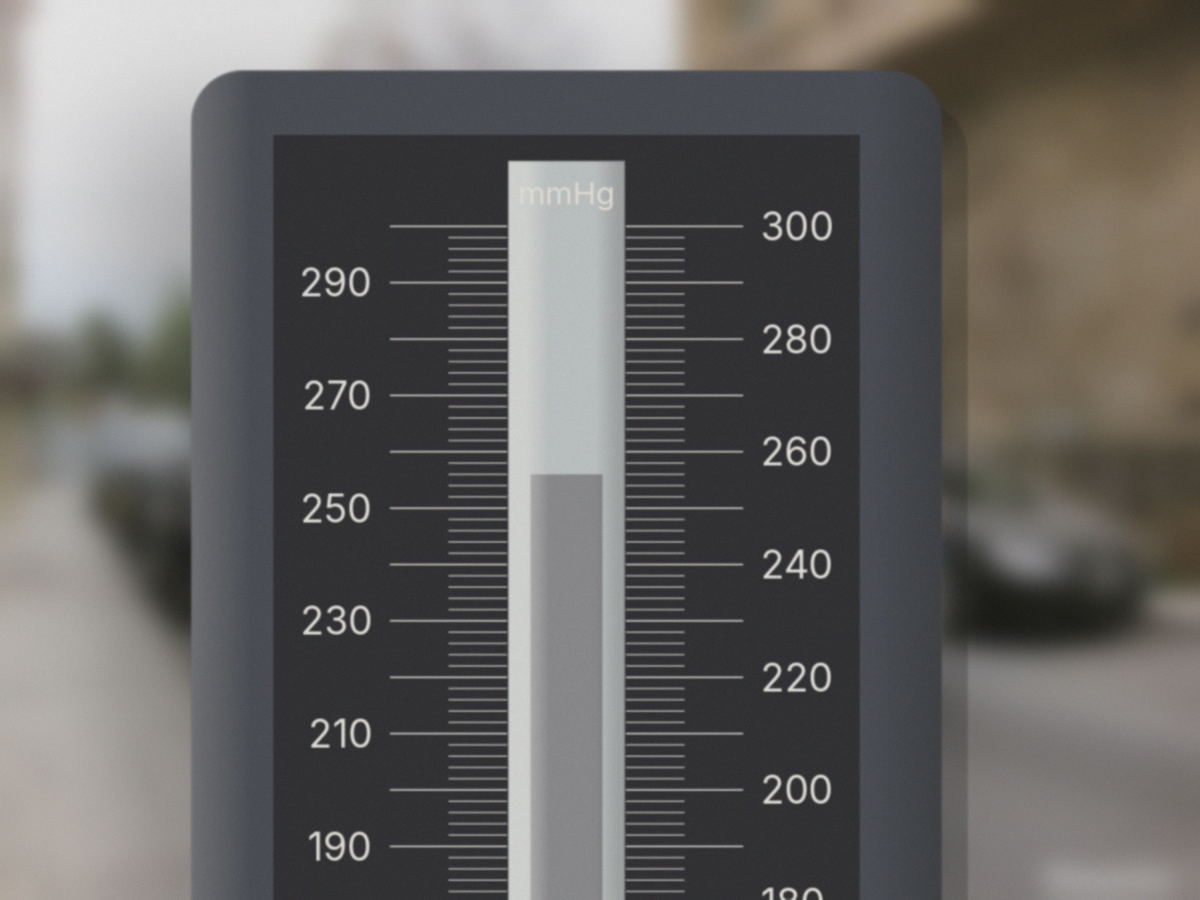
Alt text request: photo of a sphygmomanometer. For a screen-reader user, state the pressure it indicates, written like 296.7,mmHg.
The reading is 256,mmHg
